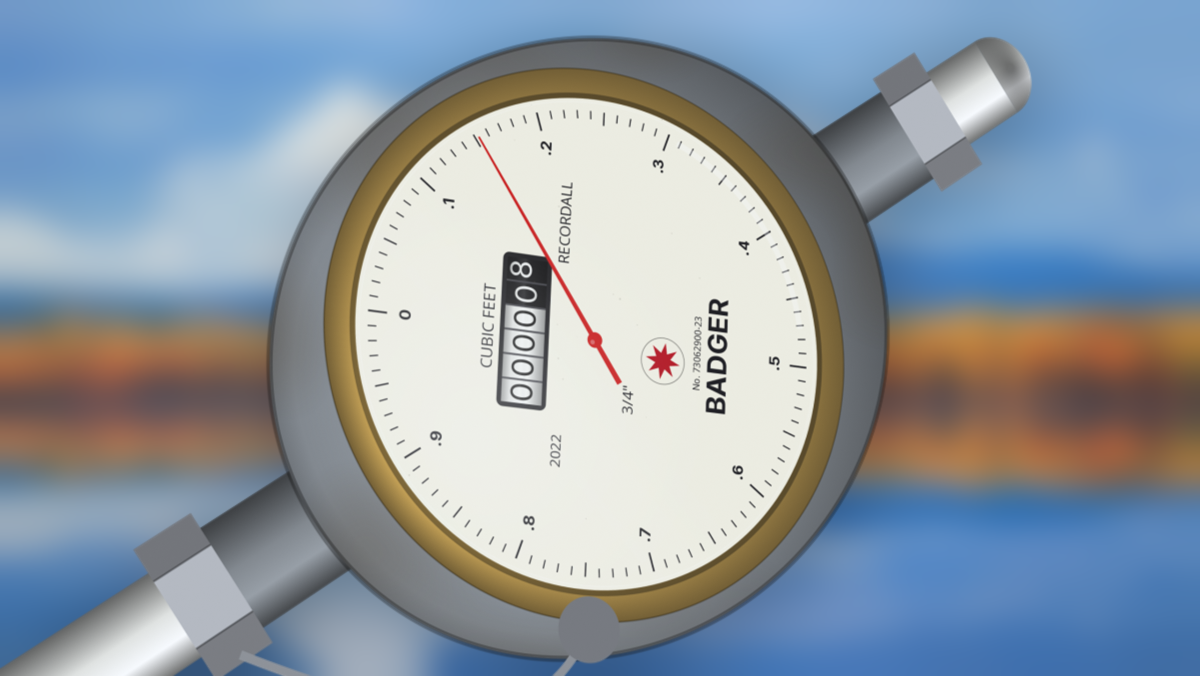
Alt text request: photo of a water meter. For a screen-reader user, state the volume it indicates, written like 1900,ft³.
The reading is 8.15,ft³
